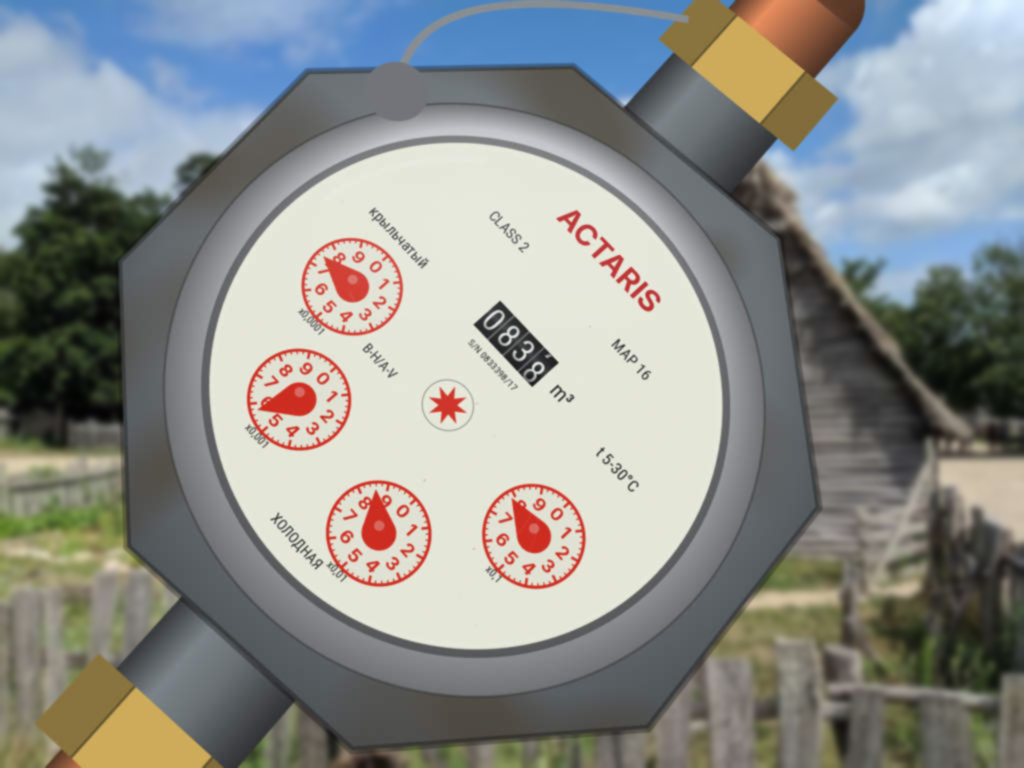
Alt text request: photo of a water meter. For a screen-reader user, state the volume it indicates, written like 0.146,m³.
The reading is 837.7857,m³
